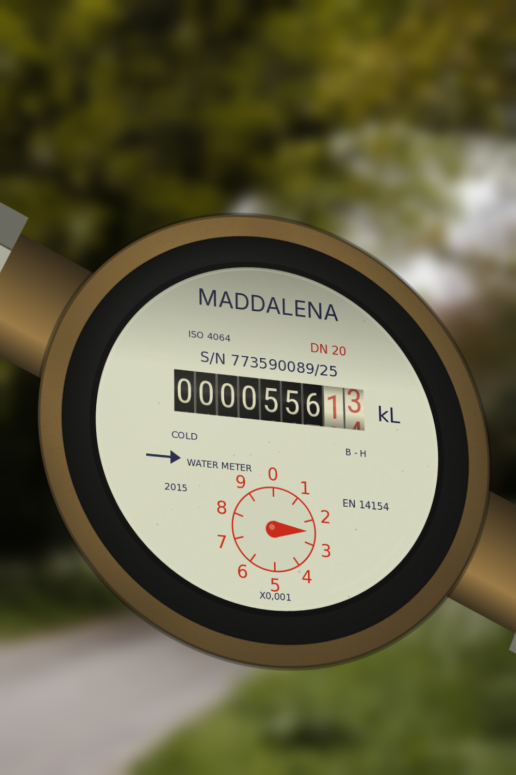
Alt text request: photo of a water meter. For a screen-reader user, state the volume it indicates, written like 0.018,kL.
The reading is 556.132,kL
